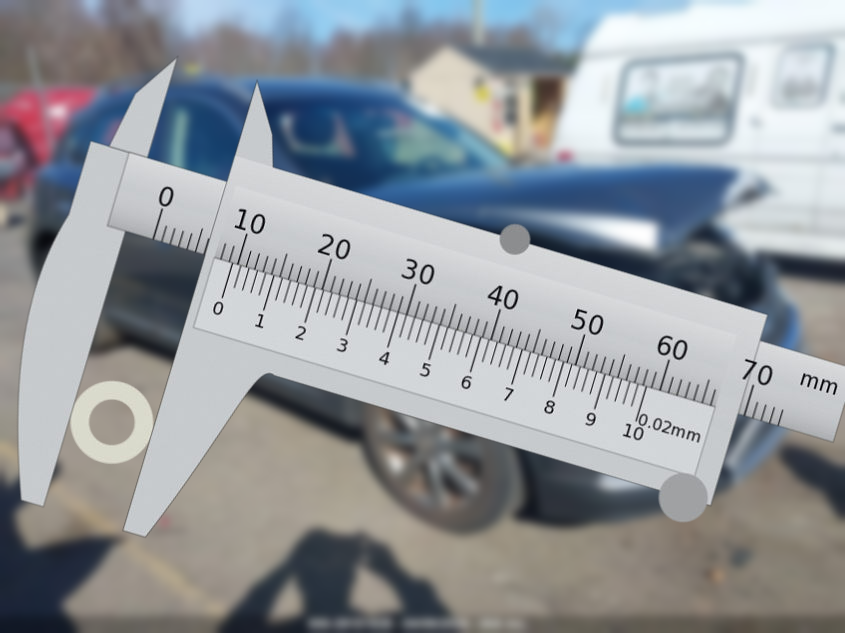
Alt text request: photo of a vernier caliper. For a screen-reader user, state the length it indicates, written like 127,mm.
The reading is 9.4,mm
